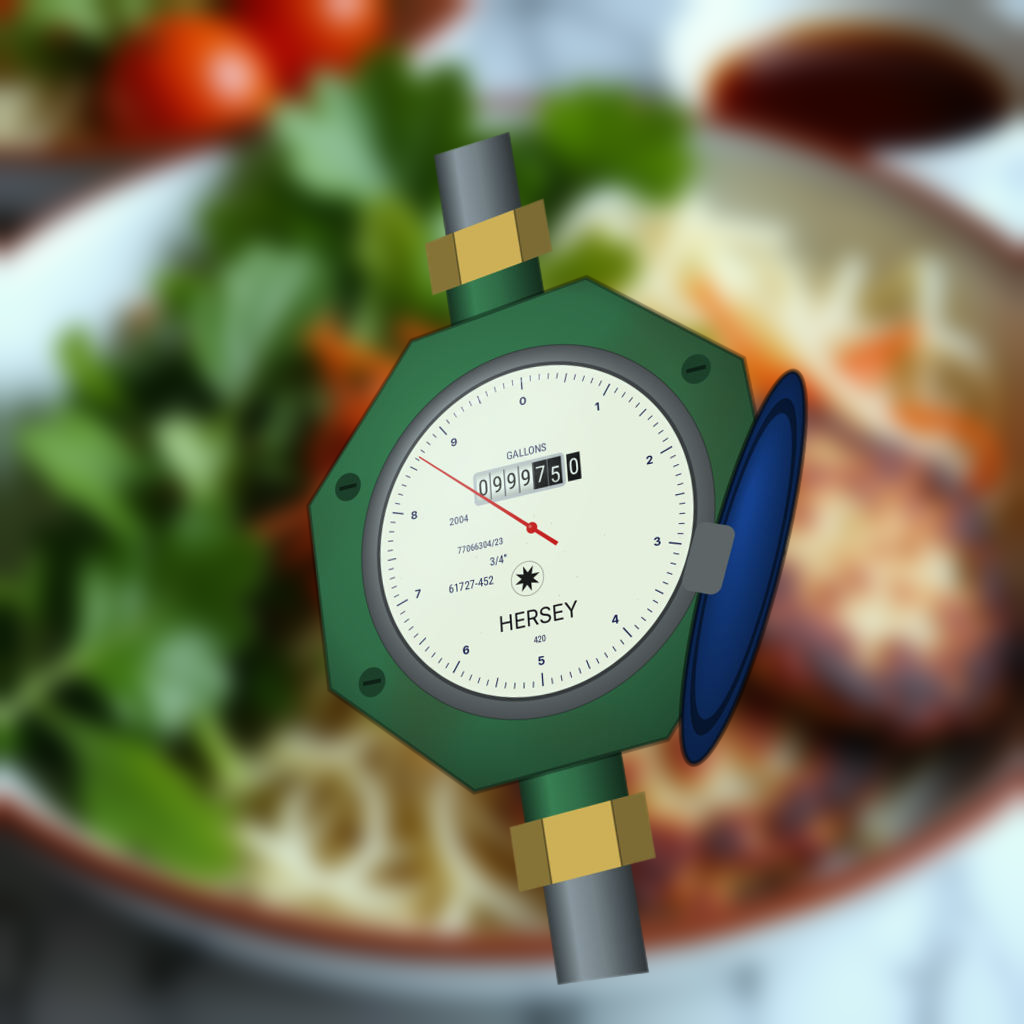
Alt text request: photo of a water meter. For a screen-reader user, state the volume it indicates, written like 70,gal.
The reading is 999748.6,gal
